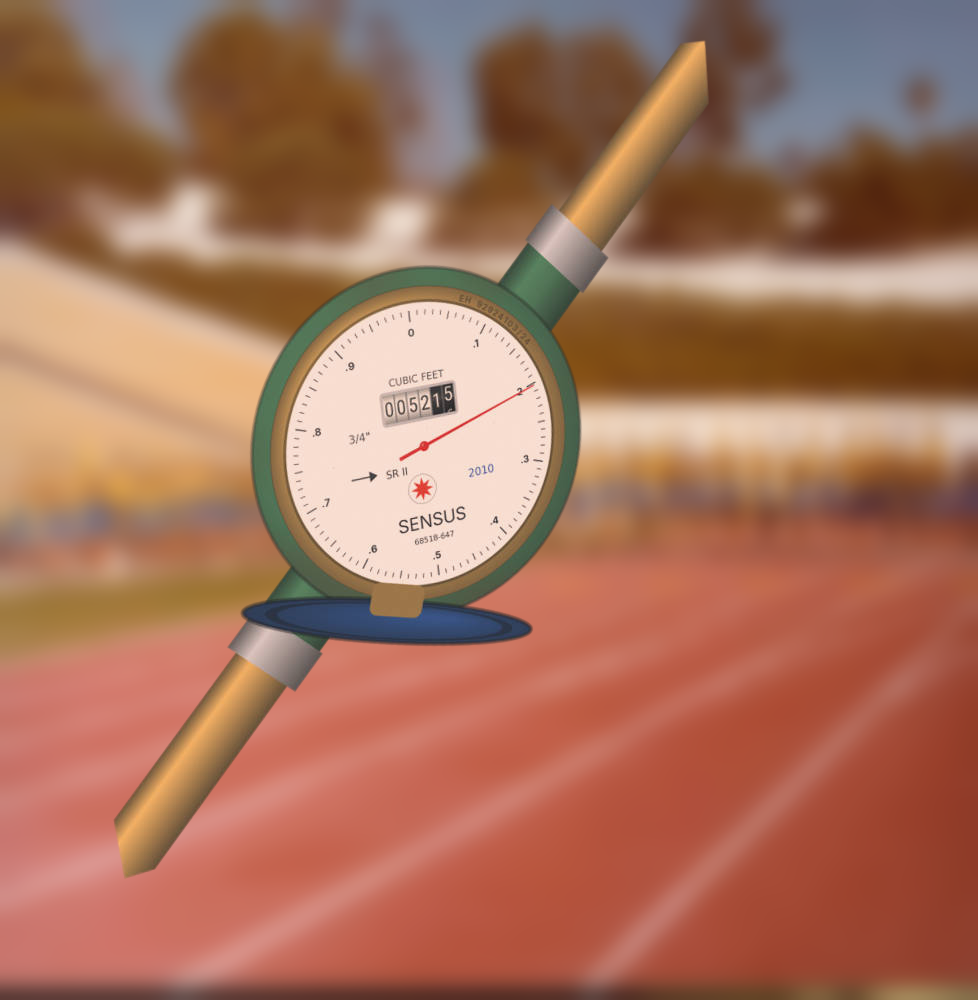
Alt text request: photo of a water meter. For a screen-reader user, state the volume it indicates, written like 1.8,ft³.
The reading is 5215.20,ft³
